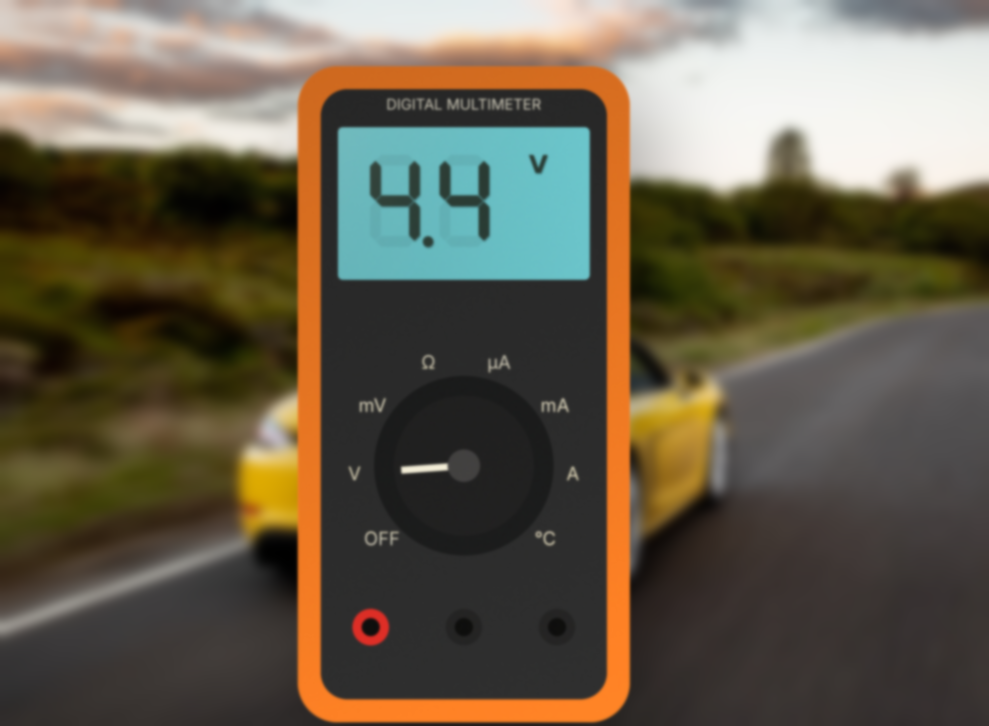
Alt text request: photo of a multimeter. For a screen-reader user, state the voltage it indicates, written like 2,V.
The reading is 4.4,V
